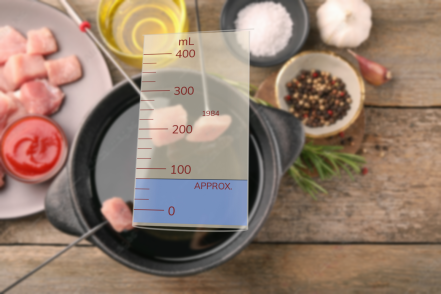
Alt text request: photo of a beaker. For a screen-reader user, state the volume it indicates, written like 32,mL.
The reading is 75,mL
